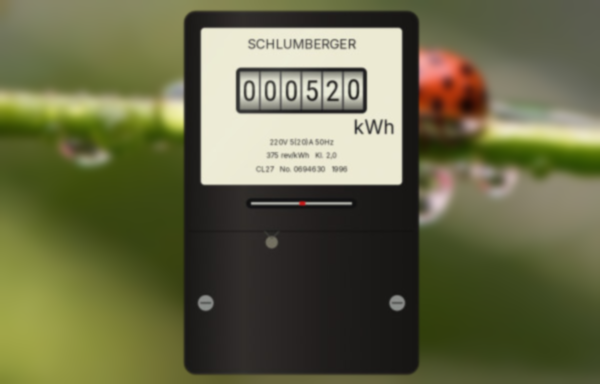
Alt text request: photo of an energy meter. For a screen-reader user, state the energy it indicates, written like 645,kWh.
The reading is 520,kWh
